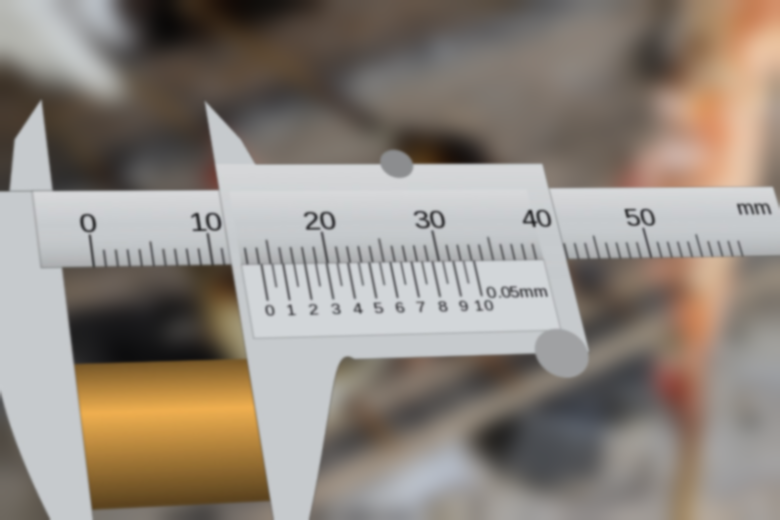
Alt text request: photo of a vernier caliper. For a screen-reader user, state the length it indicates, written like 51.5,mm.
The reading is 14.2,mm
